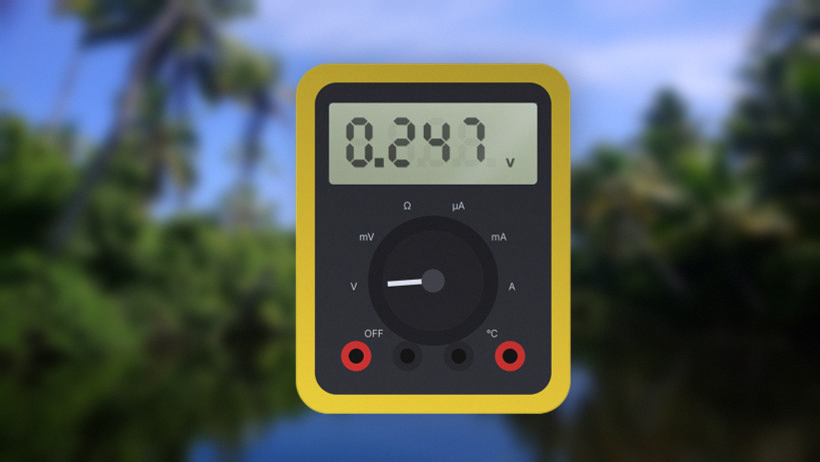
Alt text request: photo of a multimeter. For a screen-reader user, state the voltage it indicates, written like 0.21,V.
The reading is 0.247,V
